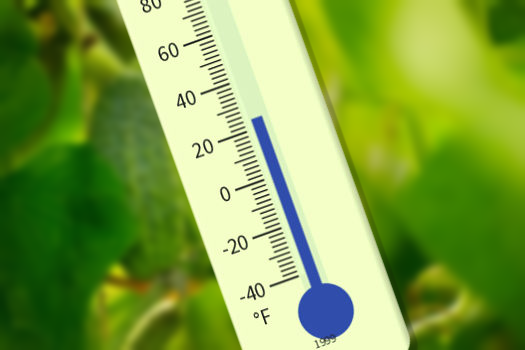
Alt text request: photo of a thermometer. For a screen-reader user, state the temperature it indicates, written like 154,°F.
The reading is 24,°F
